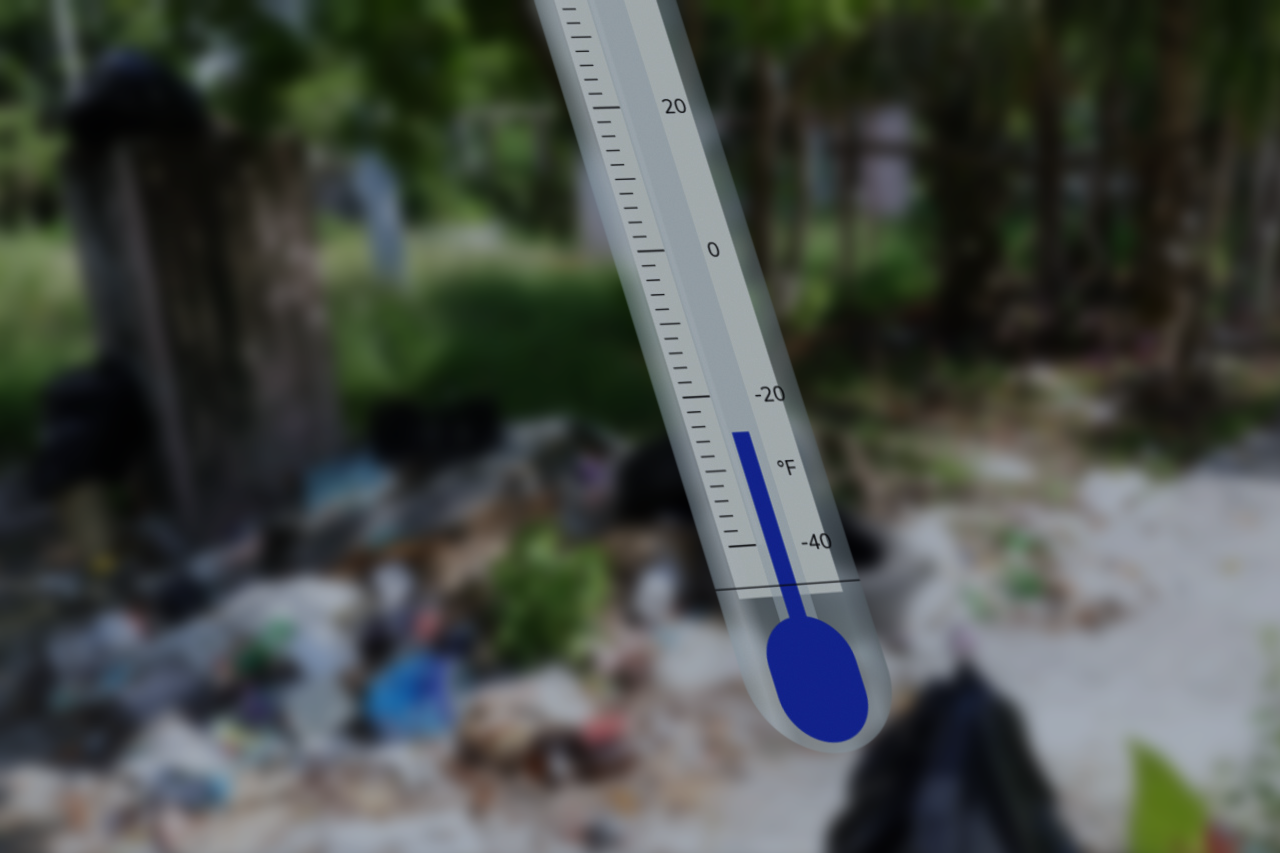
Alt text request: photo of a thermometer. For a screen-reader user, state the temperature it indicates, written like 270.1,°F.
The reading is -25,°F
